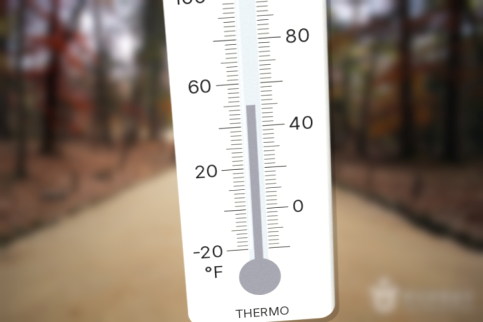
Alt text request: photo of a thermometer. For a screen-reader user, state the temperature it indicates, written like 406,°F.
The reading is 50,°F
